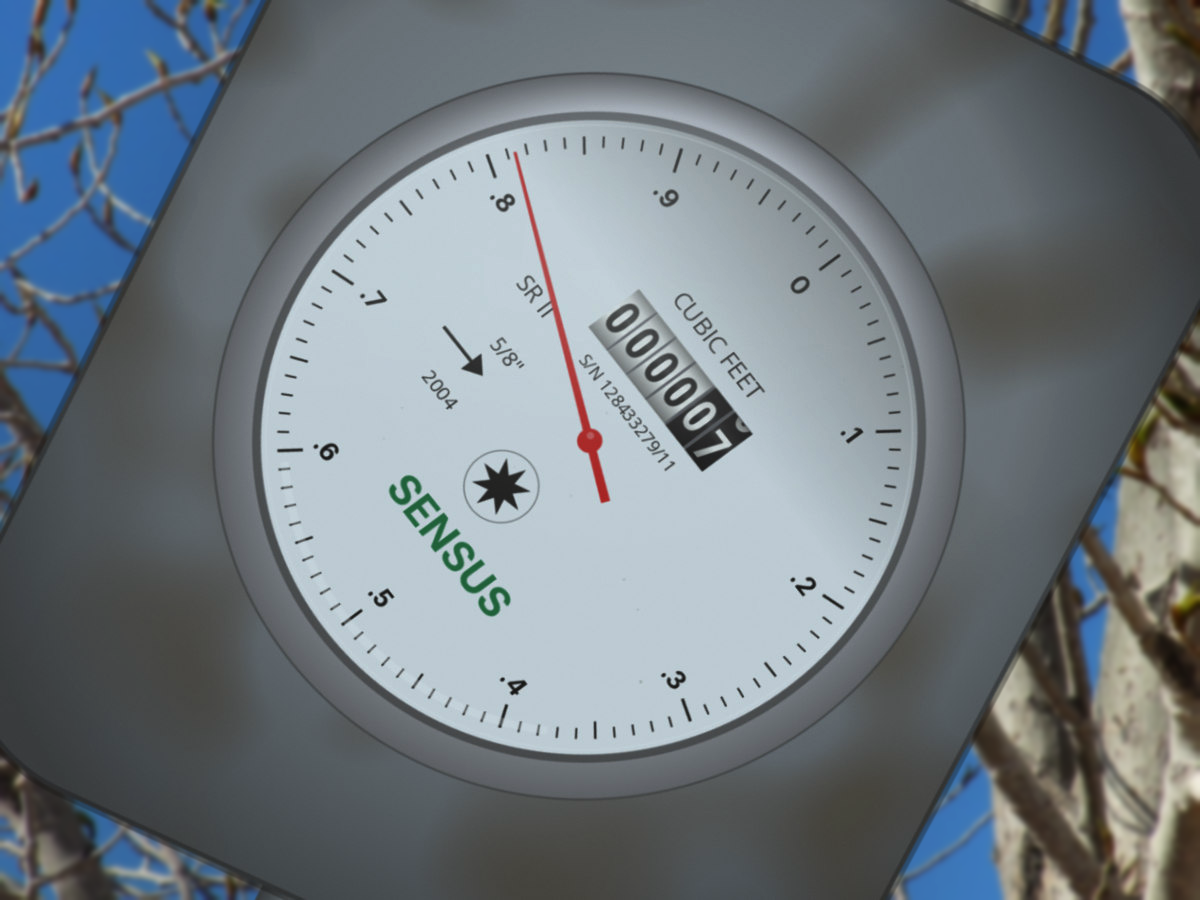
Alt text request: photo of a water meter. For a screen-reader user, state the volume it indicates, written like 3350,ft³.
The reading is 6.81,ft³
